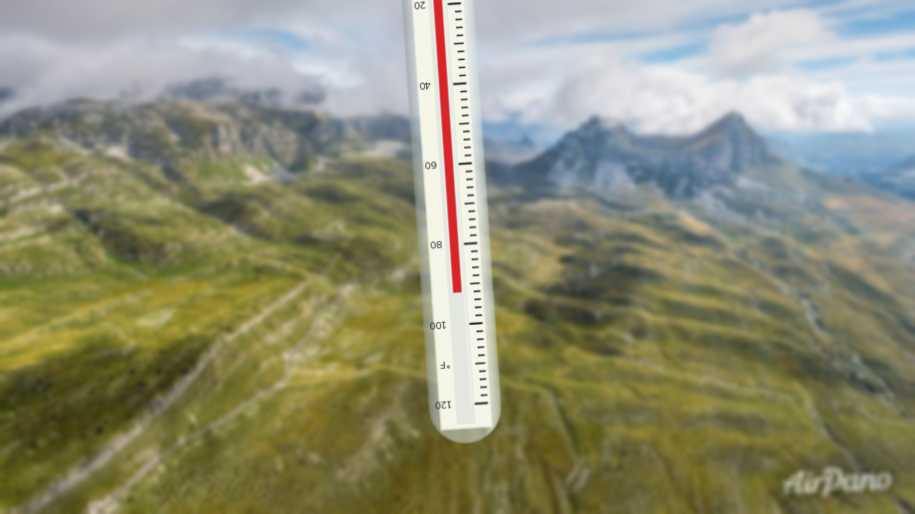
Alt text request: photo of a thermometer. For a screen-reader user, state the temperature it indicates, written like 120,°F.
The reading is 92,°F
